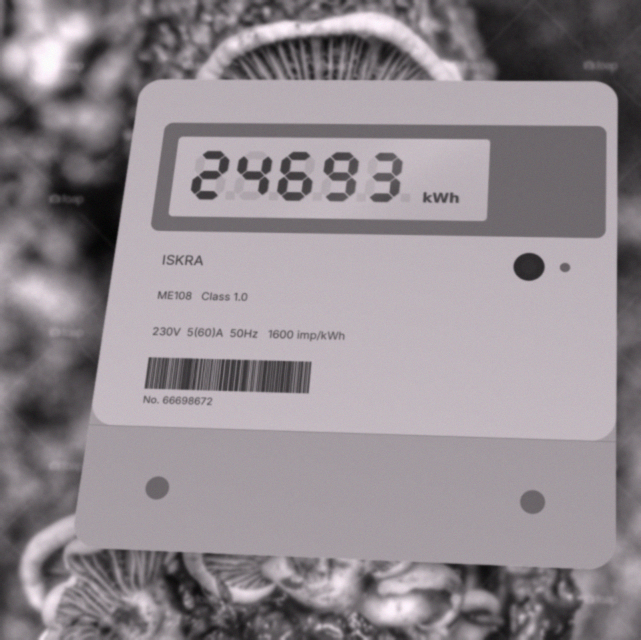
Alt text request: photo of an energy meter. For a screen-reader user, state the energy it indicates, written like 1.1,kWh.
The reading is 24693,kWh
